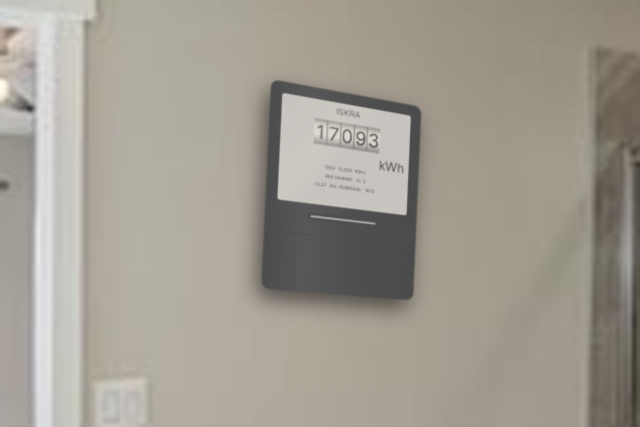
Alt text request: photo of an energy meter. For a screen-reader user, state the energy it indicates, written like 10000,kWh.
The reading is 17093,kWh
